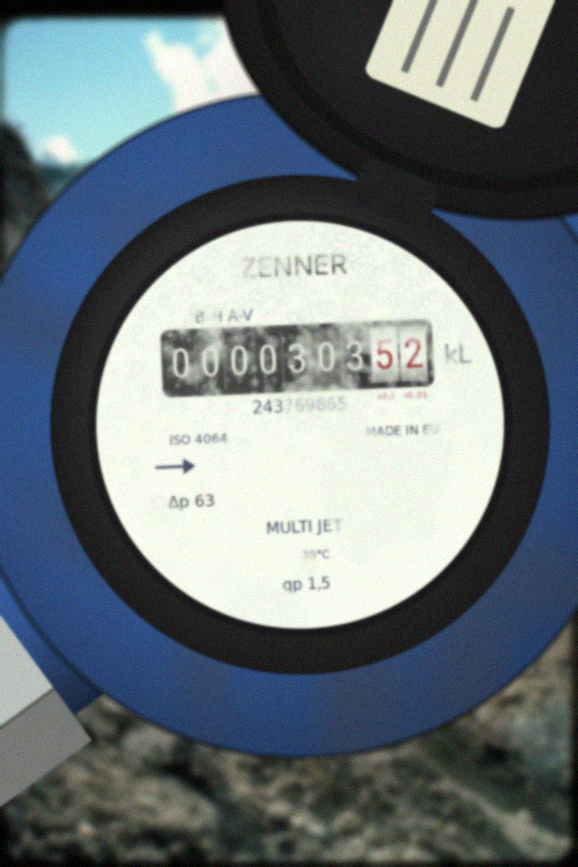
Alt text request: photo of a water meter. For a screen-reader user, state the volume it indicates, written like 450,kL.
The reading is 303.52,kL
